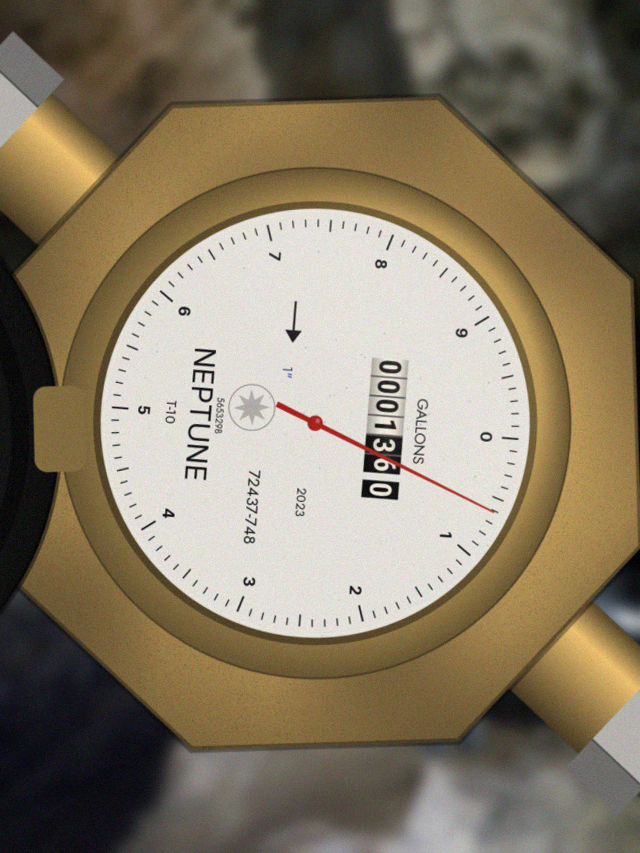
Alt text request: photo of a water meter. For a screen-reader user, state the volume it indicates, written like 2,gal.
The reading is 1360.6,gal
